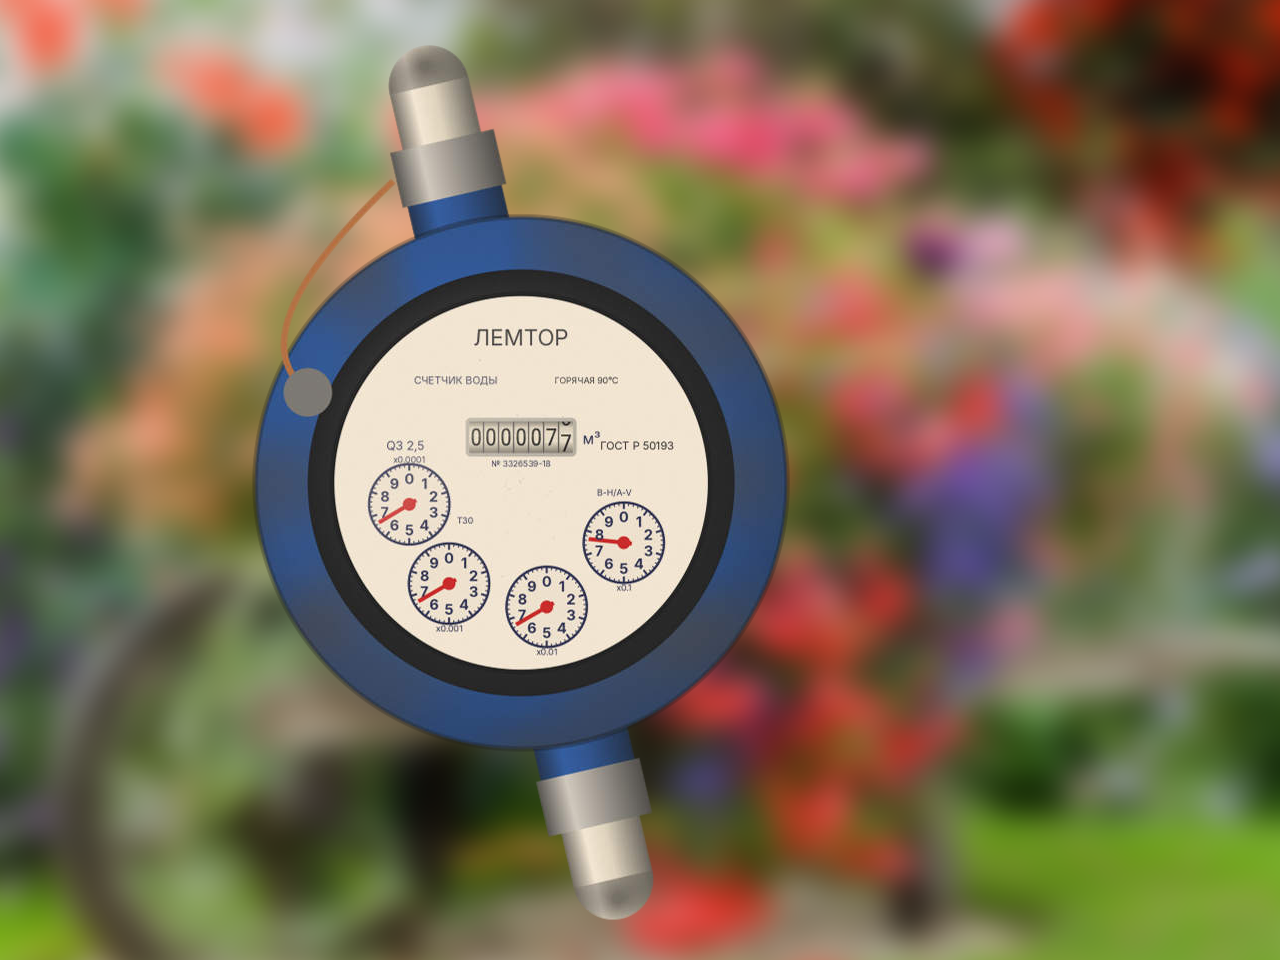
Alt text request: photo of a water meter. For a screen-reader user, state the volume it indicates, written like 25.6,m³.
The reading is 76.7666,m³
